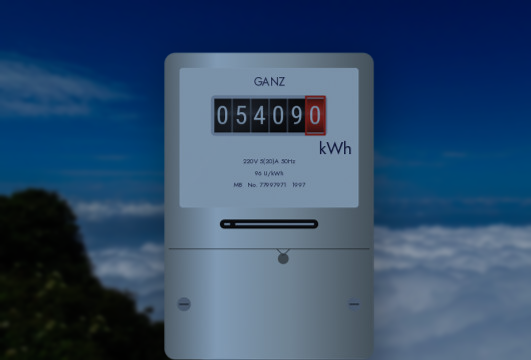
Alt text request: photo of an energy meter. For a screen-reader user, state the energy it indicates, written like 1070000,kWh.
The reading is 5409.0,kWh
